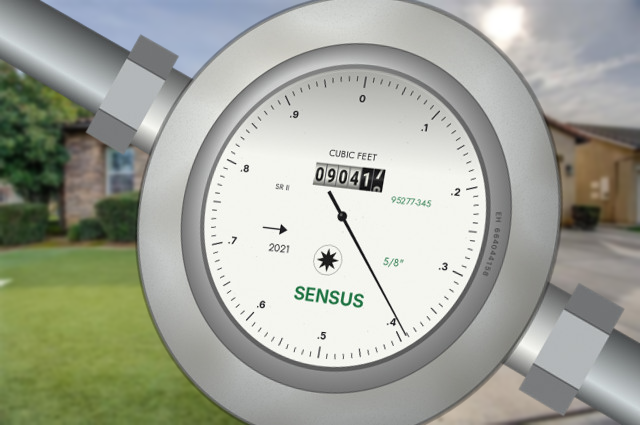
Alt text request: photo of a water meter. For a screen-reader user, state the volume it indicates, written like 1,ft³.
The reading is 90417.39,ft³
